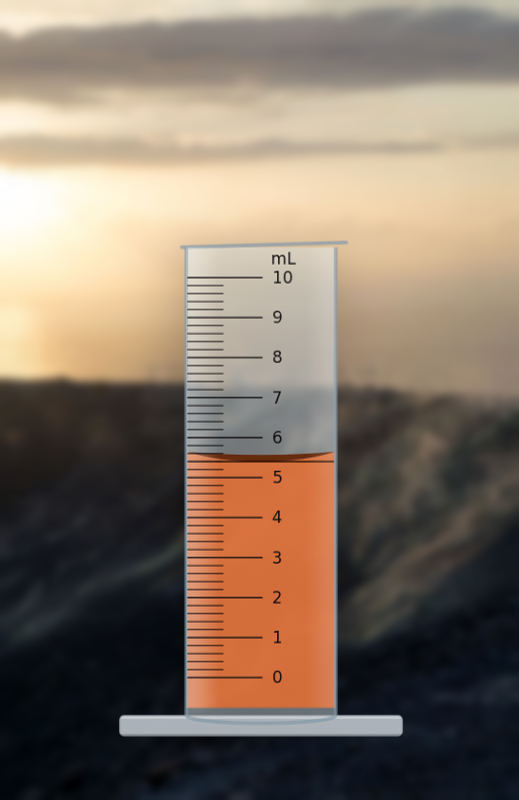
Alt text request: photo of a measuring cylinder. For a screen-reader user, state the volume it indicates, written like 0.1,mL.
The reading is 5.4,mL
